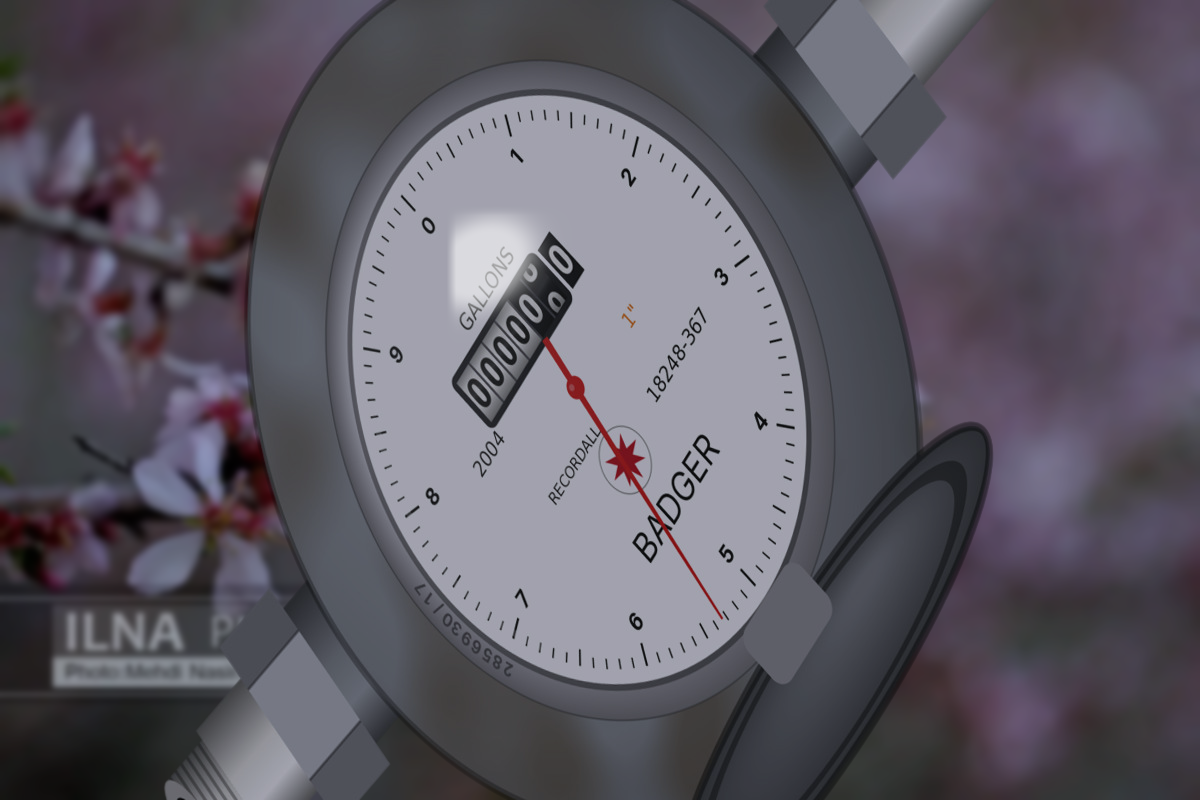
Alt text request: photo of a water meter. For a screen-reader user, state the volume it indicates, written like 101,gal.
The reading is 85.3,gal
